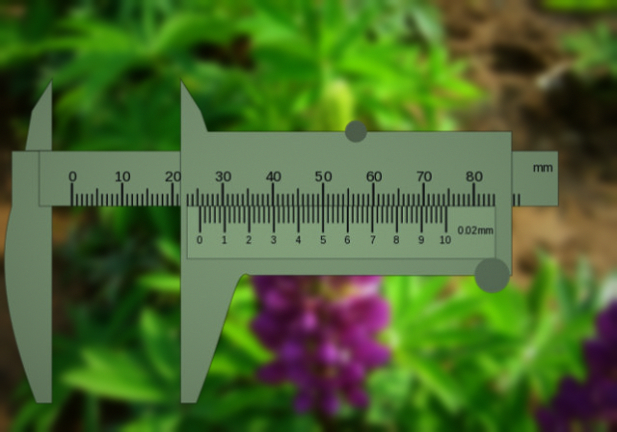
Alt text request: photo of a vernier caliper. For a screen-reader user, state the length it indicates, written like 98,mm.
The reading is 25.5,mm
